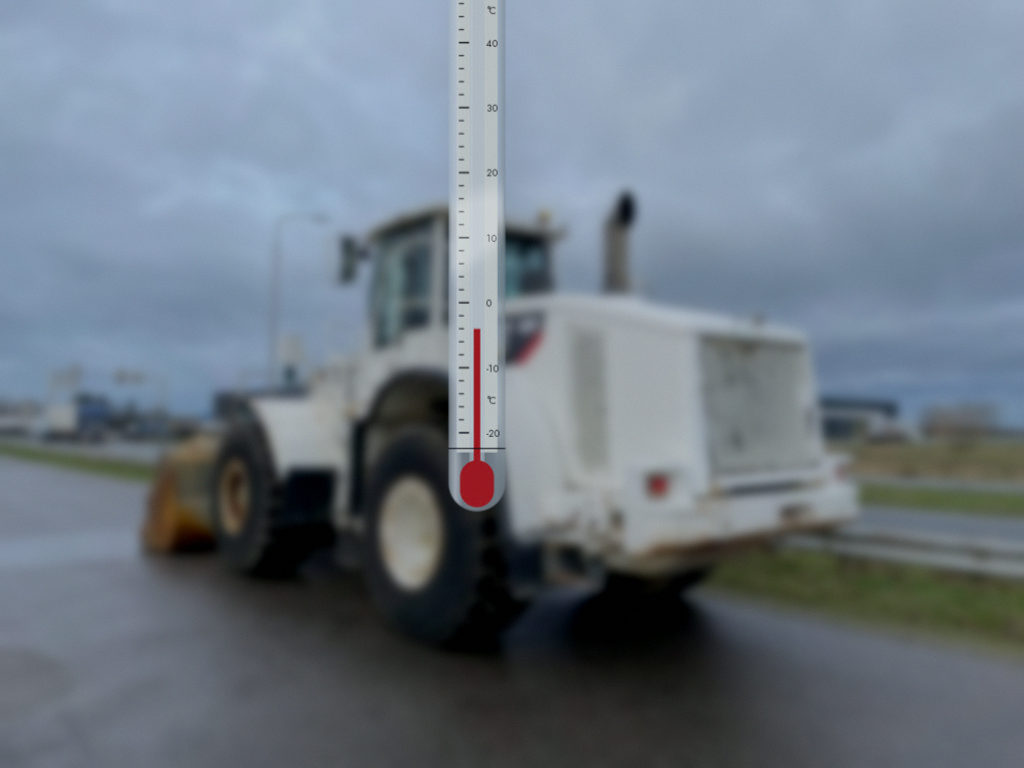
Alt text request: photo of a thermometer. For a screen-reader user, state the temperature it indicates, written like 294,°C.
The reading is -4,°C
